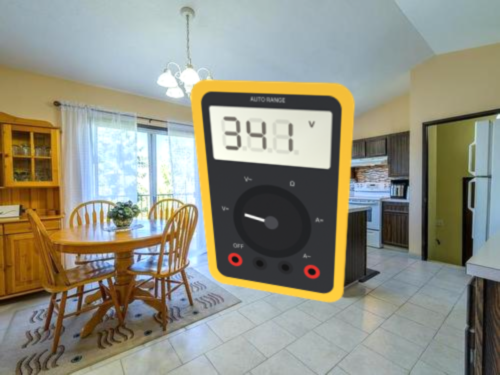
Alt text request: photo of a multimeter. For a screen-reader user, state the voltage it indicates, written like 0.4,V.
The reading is 341,V
